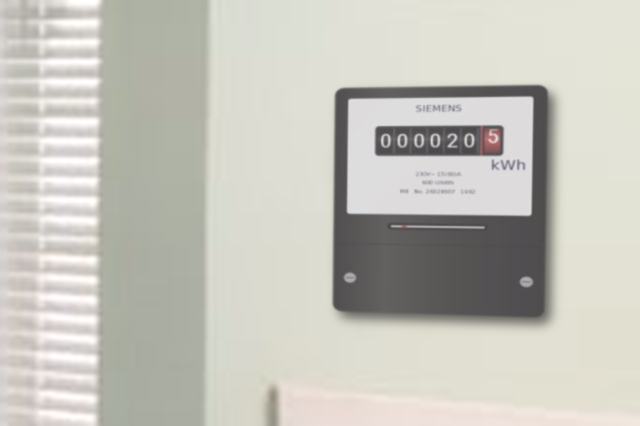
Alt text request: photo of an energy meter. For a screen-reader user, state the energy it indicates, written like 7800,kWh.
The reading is 20.5,kWh
